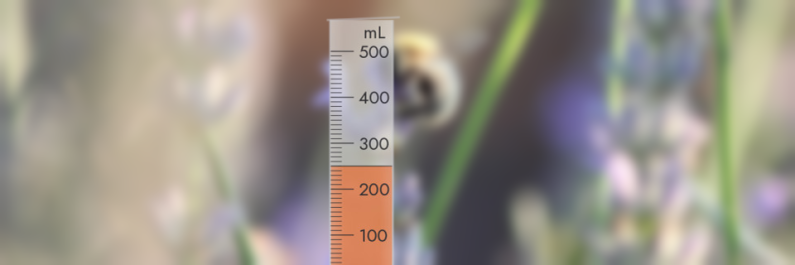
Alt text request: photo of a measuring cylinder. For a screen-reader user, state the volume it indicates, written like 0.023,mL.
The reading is 250,mL
